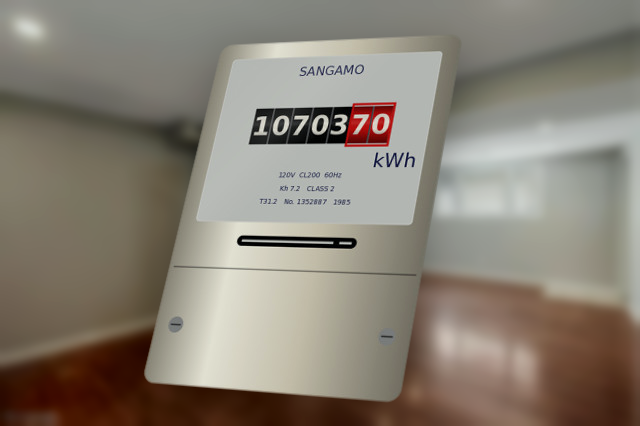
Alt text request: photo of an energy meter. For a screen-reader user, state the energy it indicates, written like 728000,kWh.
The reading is 10703.70,kWh
